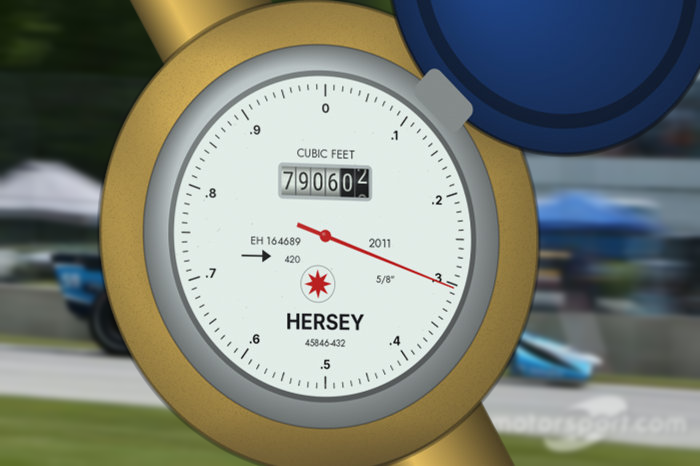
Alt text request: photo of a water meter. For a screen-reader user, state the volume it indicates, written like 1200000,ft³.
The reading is 790602.30,ft³
